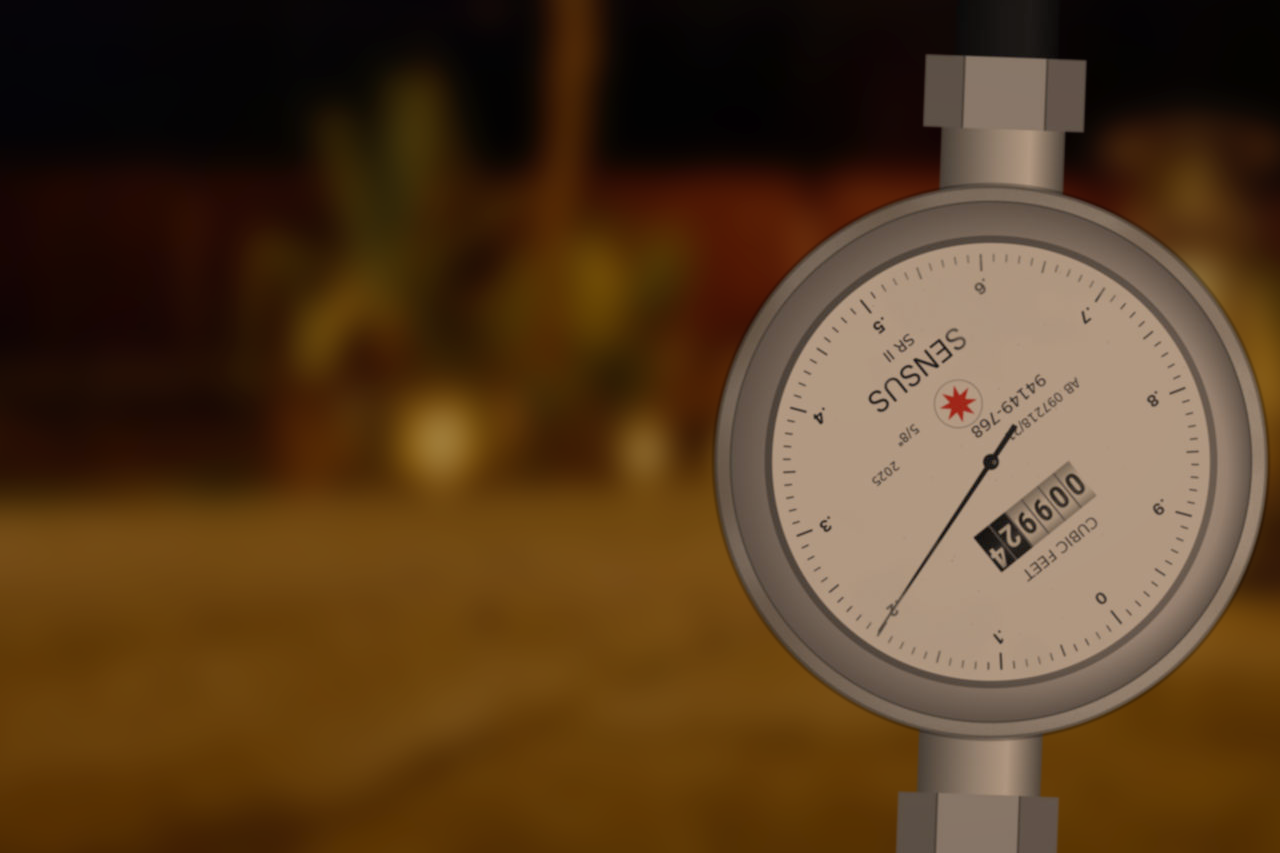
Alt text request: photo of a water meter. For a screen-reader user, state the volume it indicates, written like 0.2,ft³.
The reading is 9924.20,ft³
